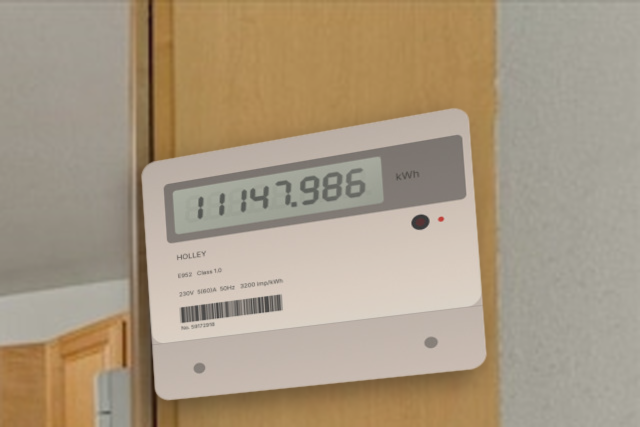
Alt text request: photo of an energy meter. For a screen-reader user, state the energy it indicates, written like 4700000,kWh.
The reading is 11147.986,kWh
